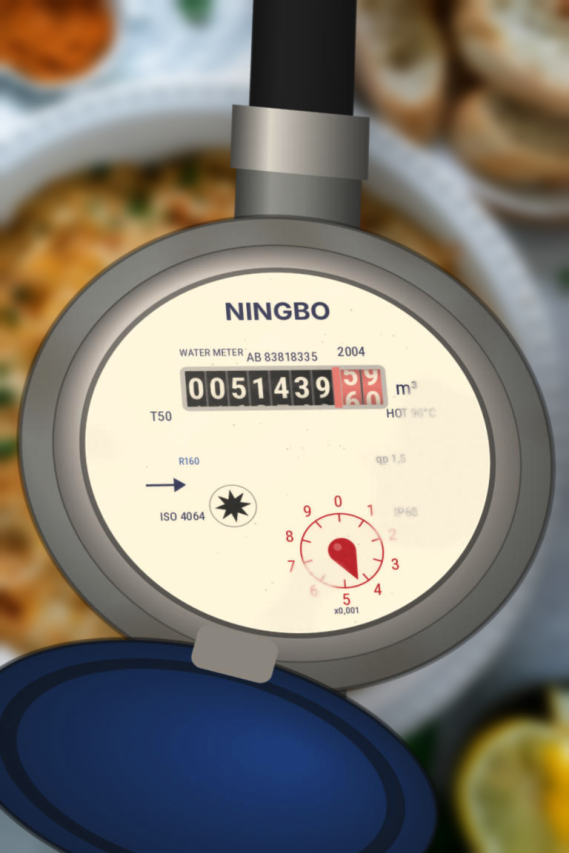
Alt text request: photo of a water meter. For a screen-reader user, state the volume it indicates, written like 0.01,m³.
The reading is 51439.594,m³
